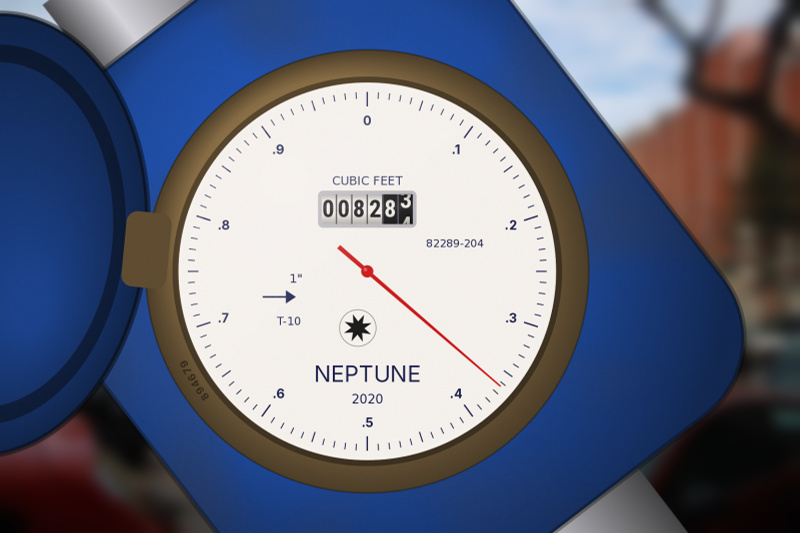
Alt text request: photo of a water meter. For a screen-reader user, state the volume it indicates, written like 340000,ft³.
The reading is 8283.36,ft³
